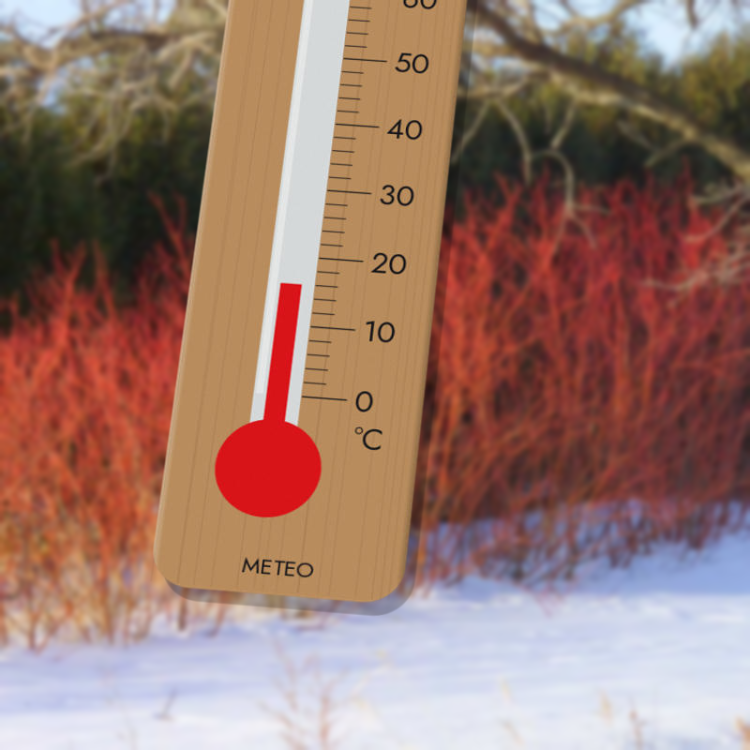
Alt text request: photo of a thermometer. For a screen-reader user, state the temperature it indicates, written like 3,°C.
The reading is 16,°C
